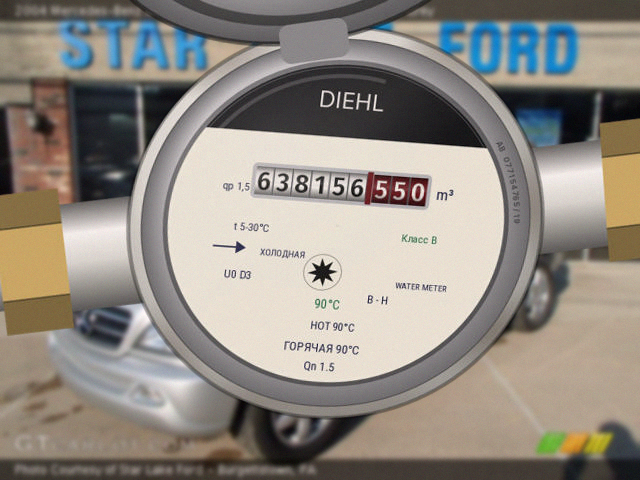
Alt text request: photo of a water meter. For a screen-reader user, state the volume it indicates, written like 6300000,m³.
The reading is 638156.550,m³
